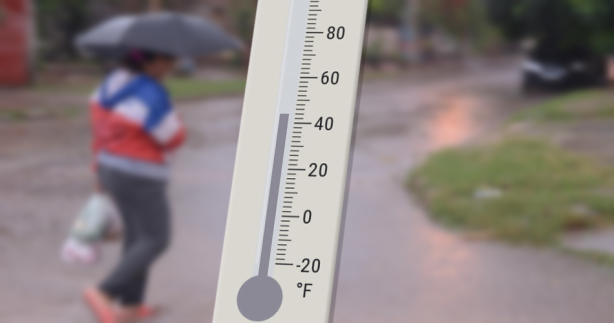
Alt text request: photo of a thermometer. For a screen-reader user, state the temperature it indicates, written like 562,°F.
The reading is 44,°F
